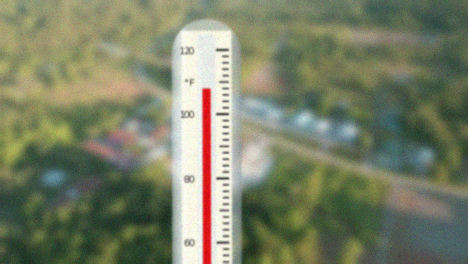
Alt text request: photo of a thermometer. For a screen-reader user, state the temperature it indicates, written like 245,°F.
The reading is 108,°F
